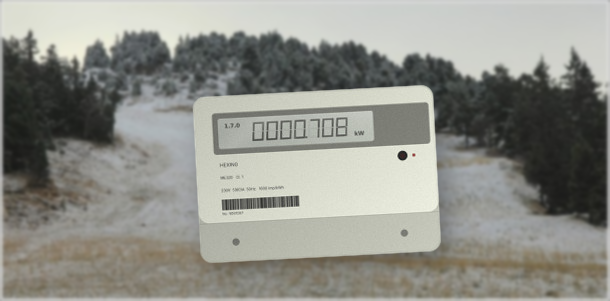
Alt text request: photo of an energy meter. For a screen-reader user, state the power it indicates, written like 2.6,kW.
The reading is 0.708,kW
